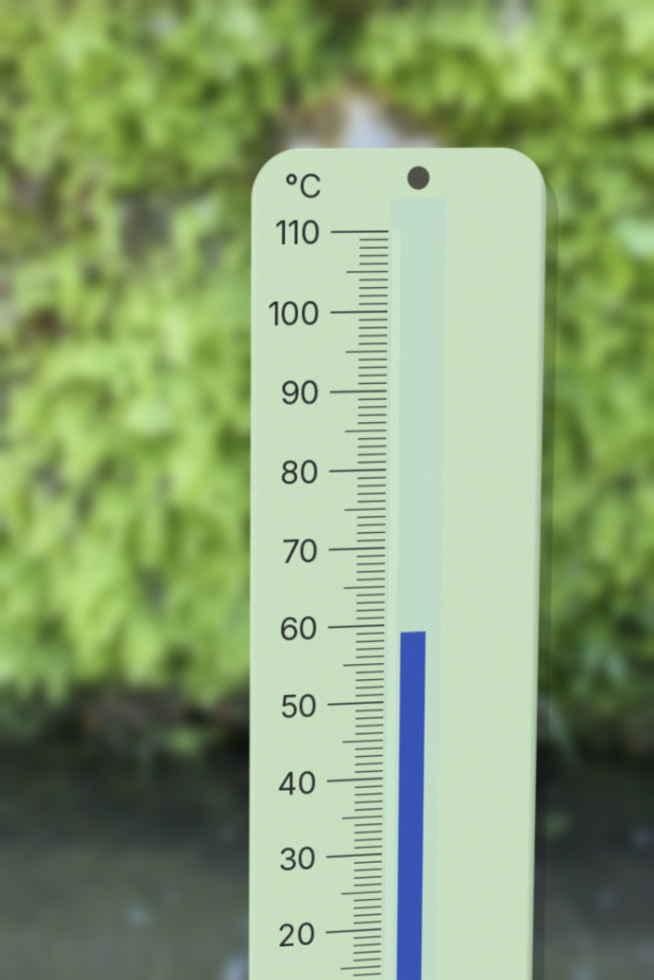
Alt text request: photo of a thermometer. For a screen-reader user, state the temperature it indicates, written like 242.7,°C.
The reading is 59,°C
